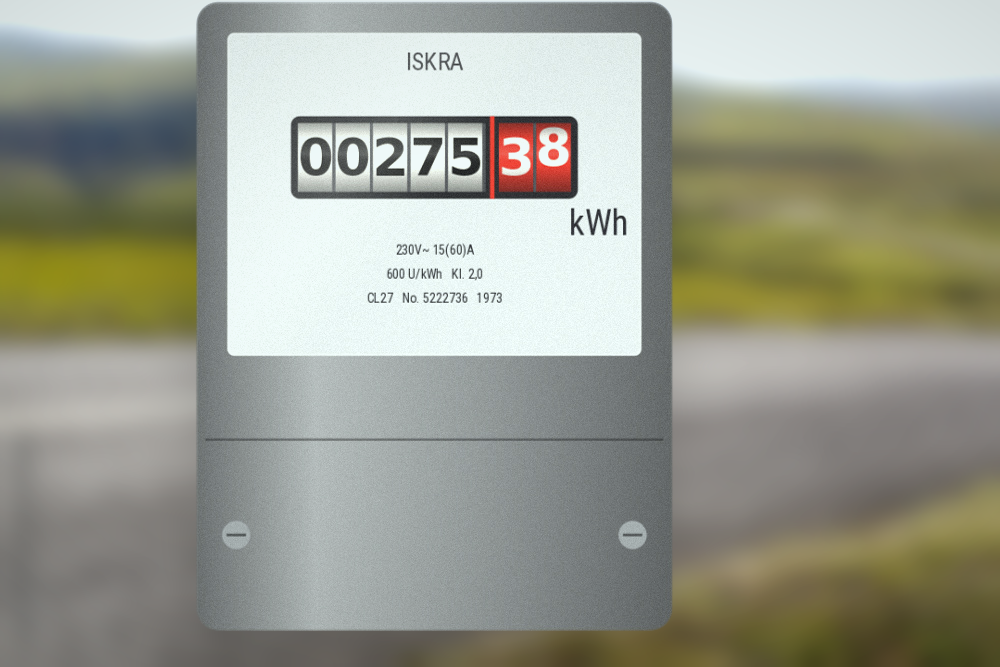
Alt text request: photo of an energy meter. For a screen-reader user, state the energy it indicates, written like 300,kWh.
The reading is 275.38,kWh
